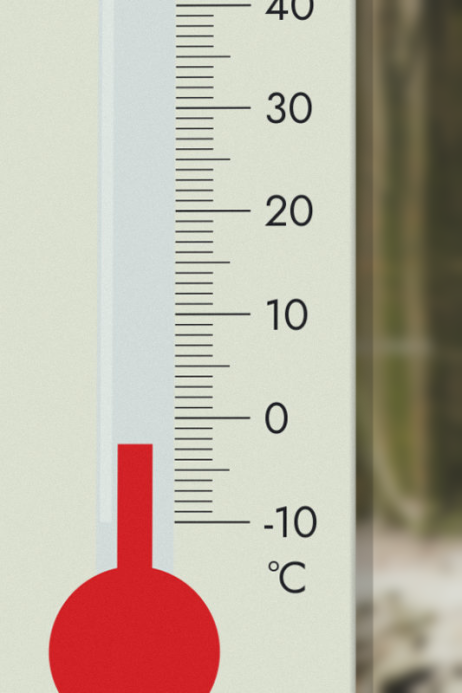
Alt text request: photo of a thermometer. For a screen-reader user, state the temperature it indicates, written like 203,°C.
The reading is -2.5,°C
